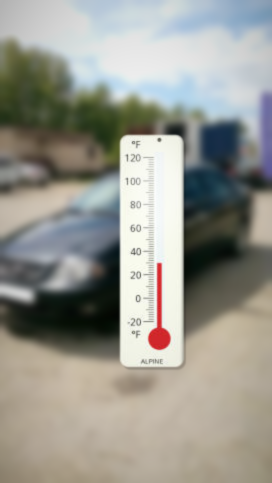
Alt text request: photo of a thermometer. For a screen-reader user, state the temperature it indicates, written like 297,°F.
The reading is 30,°F
